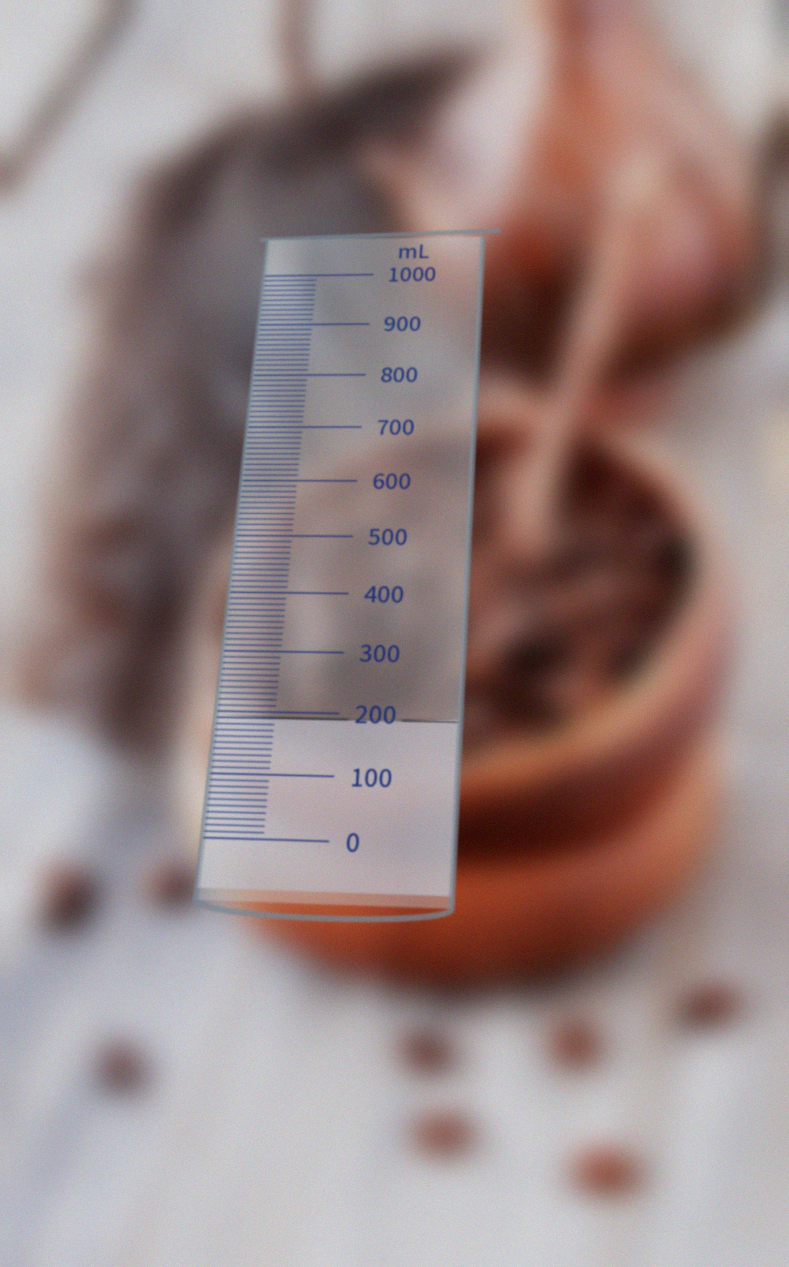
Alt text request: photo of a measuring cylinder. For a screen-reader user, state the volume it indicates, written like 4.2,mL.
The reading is 190,mL
